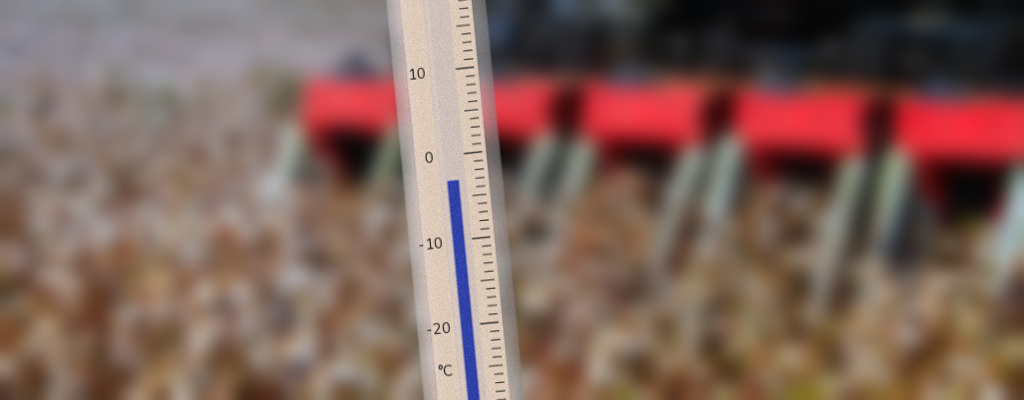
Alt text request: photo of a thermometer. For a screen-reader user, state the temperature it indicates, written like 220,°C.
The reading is -3,°C
